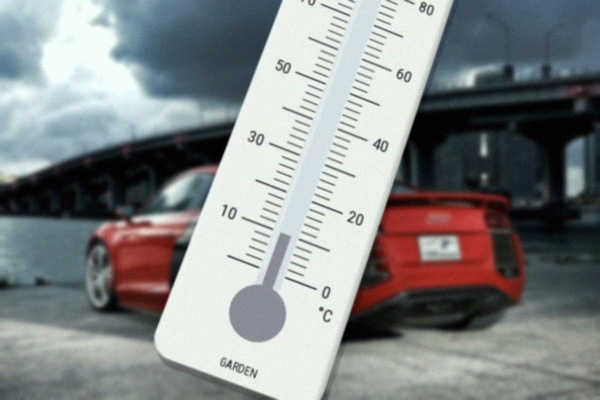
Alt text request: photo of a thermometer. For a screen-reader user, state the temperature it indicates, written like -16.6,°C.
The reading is 10,°C
